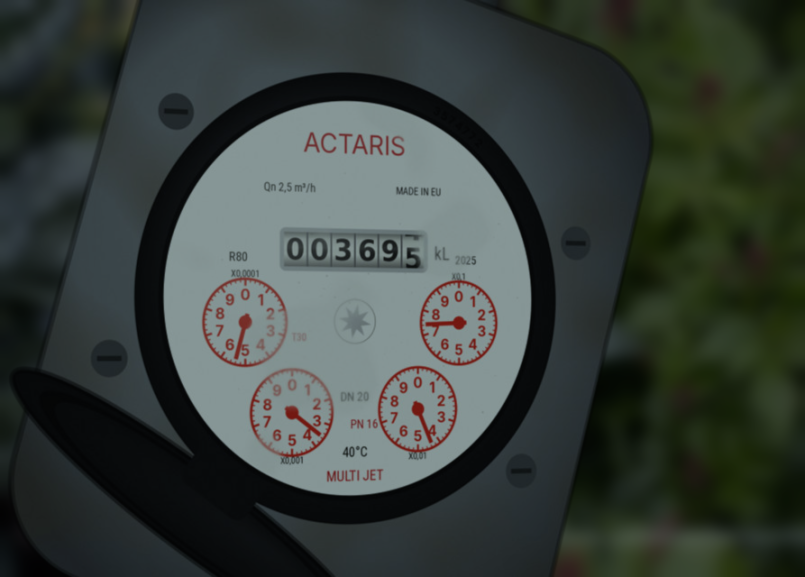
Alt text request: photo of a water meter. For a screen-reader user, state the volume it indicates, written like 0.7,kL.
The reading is 3694.7435,kL
